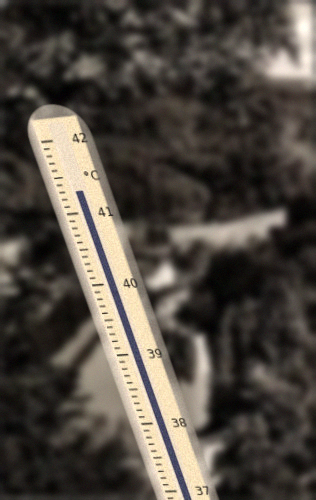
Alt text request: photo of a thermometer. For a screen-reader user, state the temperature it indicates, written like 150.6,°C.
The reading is 41.3,°C
